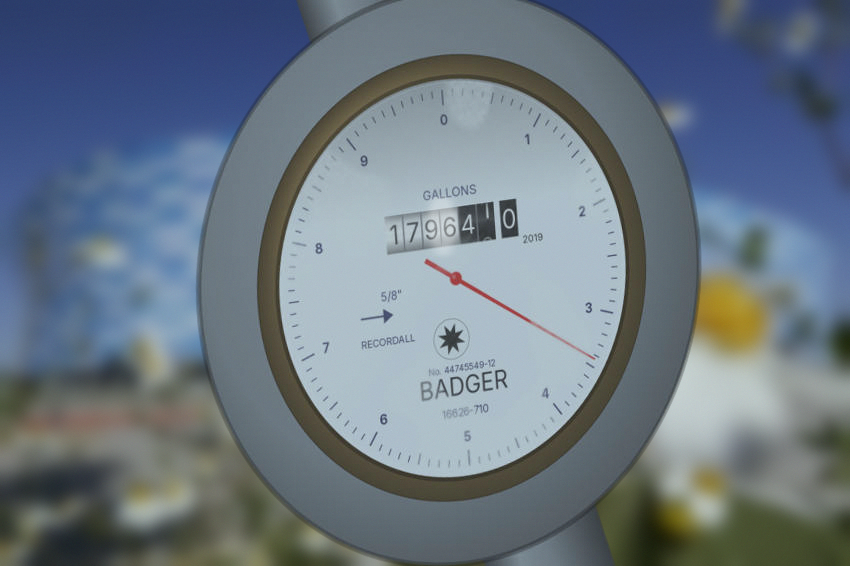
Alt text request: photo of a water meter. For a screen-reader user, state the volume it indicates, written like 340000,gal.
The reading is 1796413.4,gal
